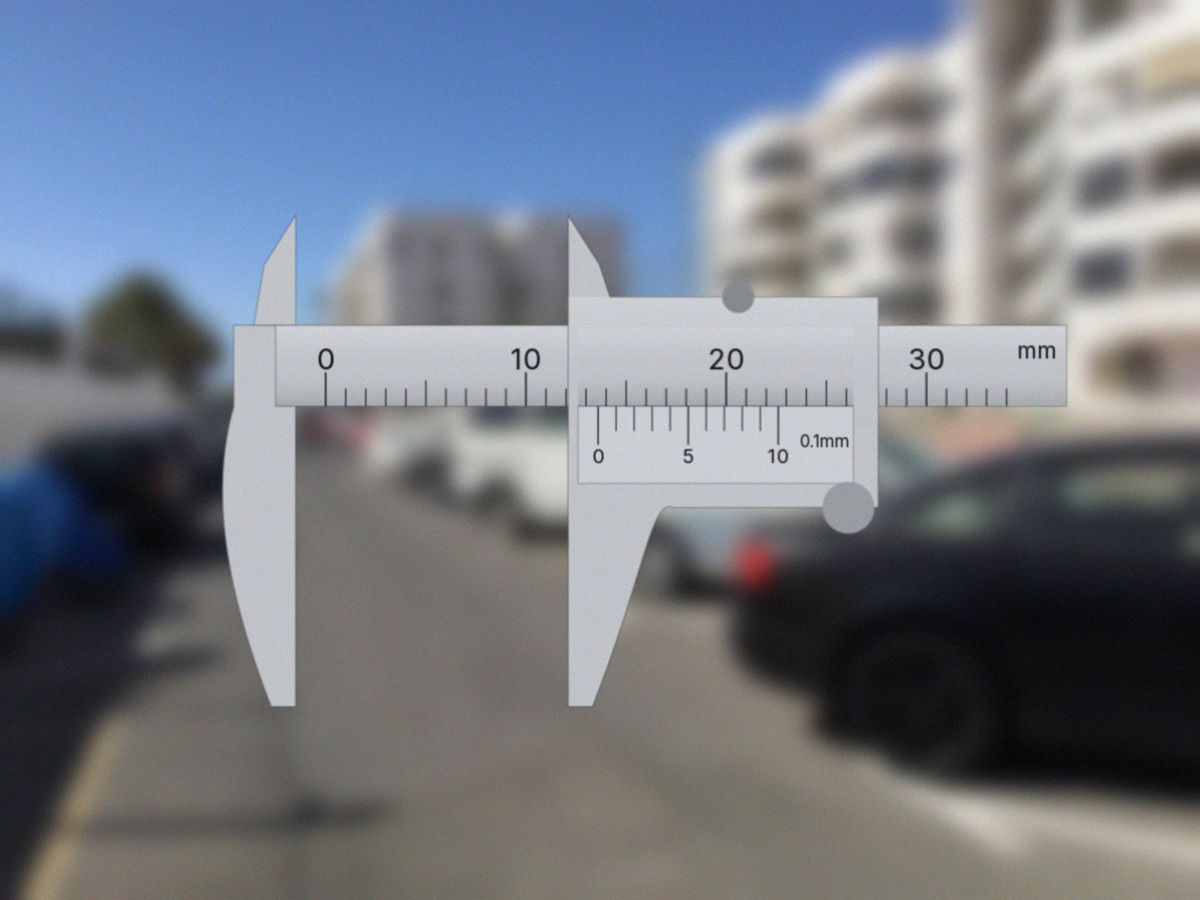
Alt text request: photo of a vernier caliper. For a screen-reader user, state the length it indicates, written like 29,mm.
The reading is 13.6,mm
